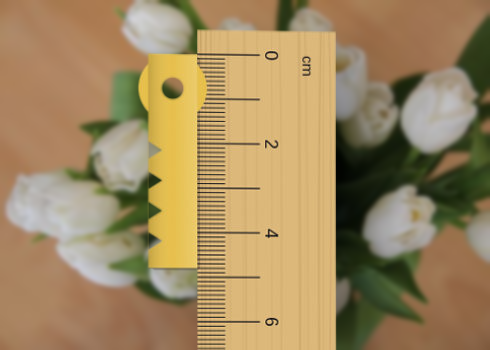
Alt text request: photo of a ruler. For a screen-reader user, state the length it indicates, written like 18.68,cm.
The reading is 4.8,cm
